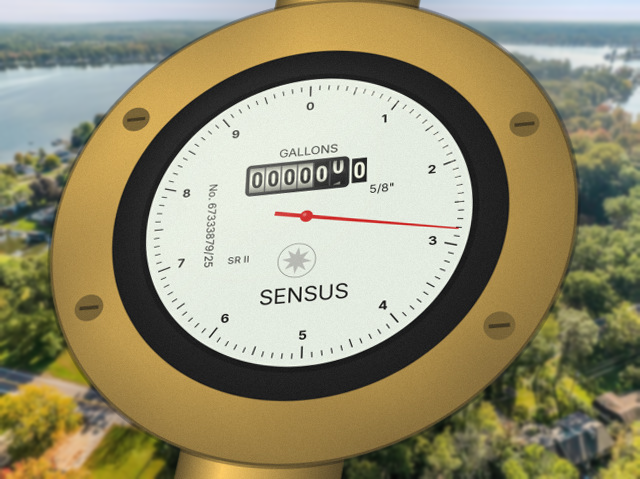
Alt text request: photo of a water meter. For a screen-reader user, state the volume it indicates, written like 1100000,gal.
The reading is 2.8,gal
